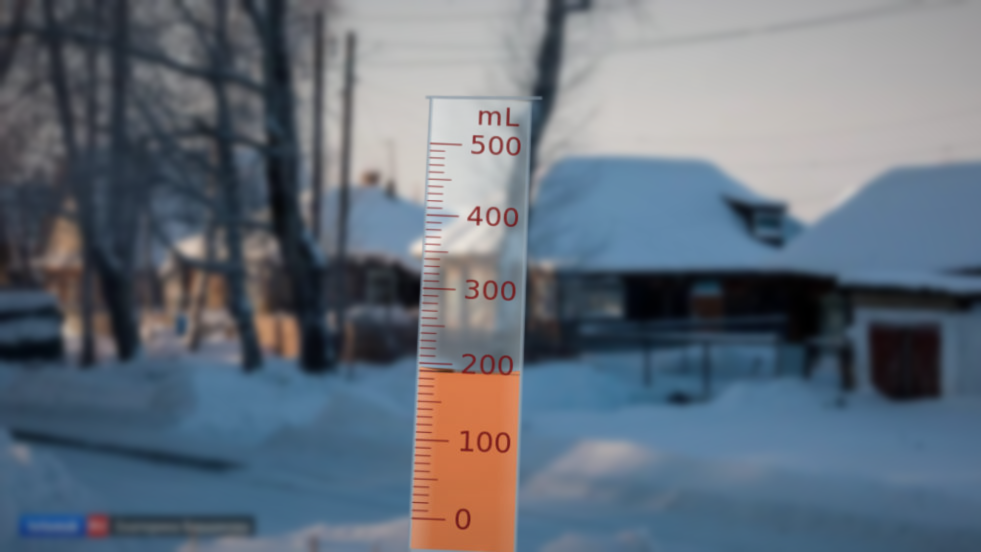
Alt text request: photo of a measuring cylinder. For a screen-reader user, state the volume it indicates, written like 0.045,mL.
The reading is 190,mL
